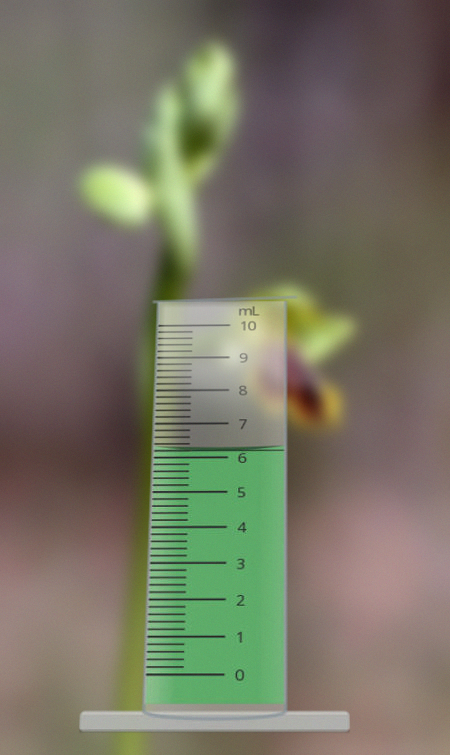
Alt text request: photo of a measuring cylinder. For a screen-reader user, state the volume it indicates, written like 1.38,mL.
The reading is 6.2,mL
